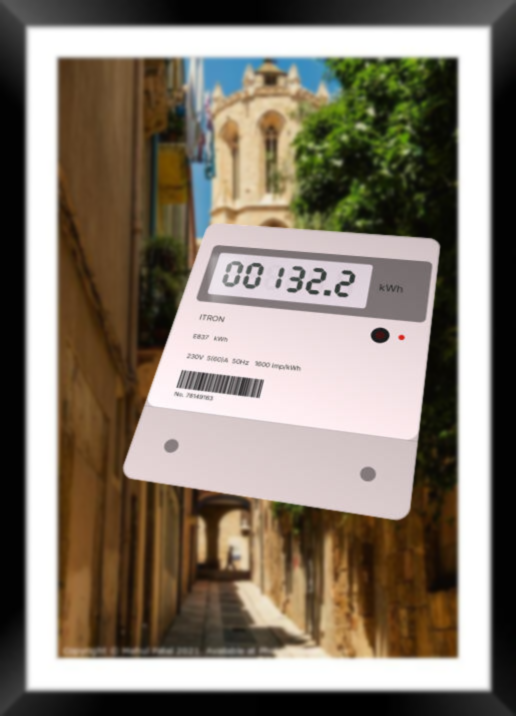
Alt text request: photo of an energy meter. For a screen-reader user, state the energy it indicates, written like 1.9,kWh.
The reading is 132.2,kWh
